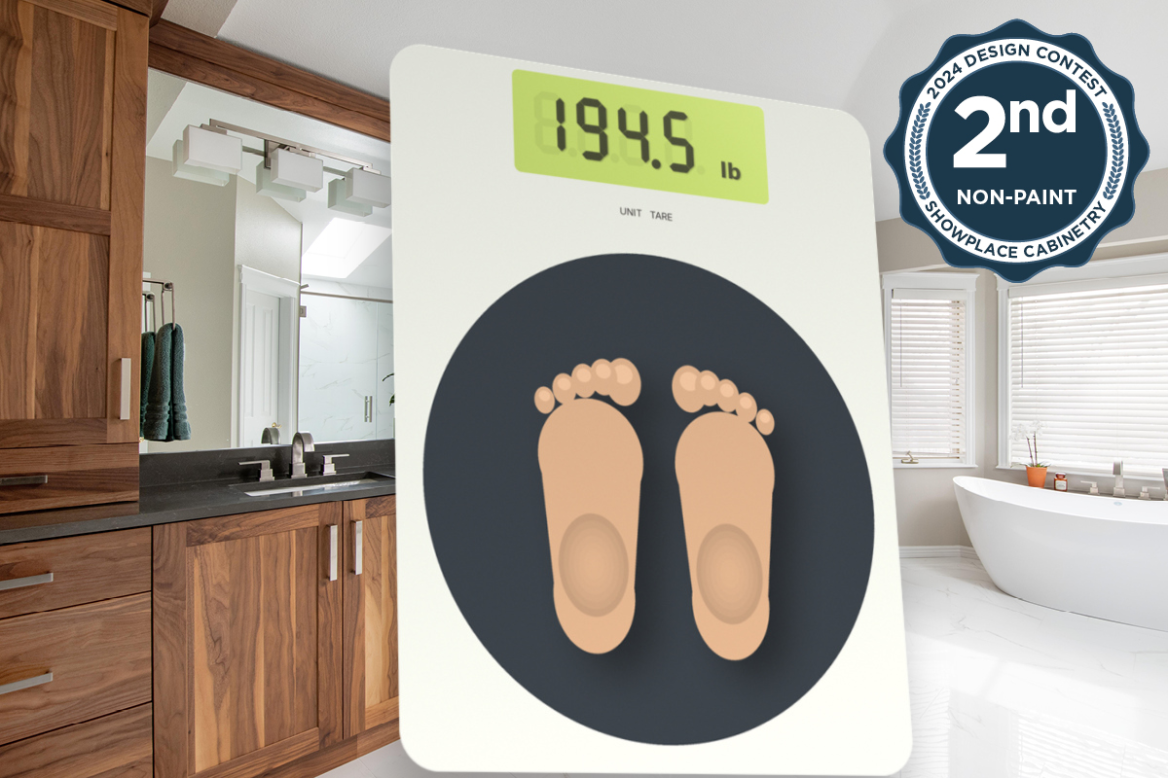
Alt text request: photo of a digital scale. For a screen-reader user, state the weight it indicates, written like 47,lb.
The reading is 194.5,lb
